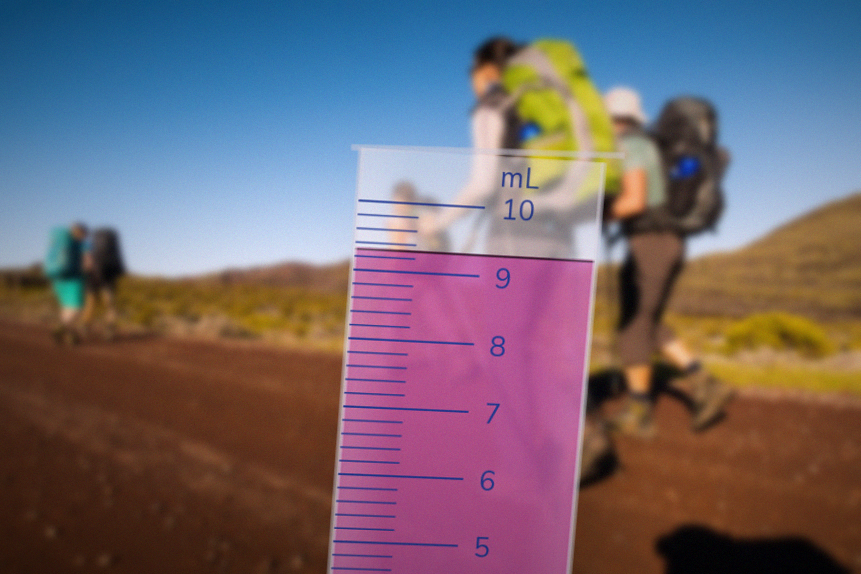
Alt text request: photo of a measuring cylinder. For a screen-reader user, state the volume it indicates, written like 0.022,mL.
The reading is 9.3,mL
